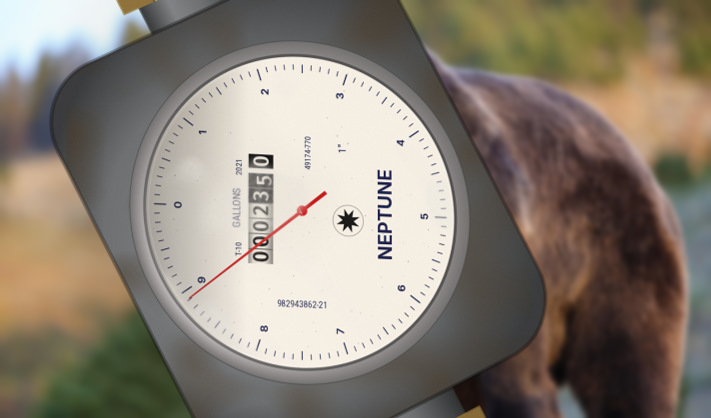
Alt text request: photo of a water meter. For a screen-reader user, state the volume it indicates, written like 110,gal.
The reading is 2348.9,gal
